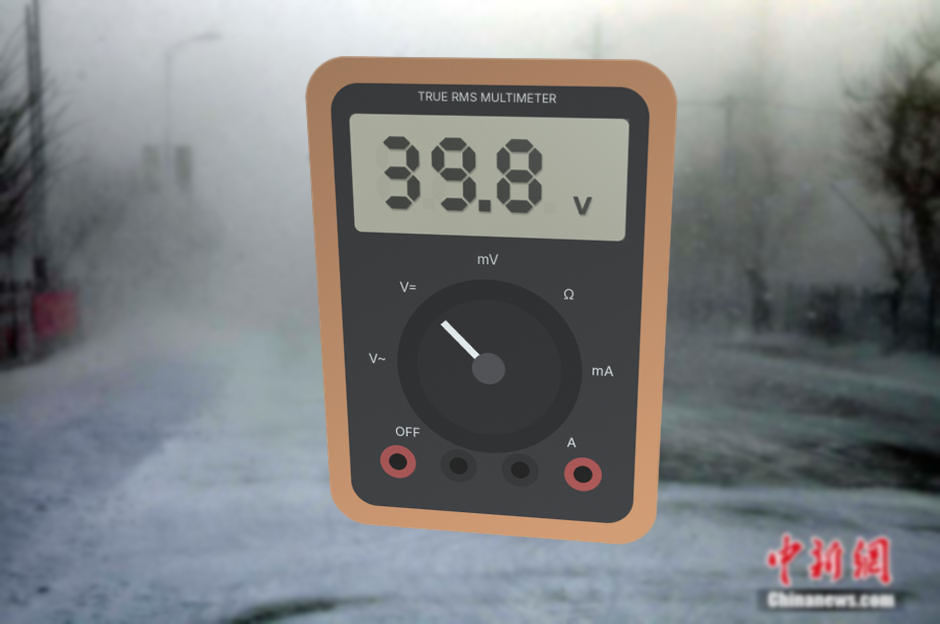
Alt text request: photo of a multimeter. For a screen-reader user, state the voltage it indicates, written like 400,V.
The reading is 39.8,V
